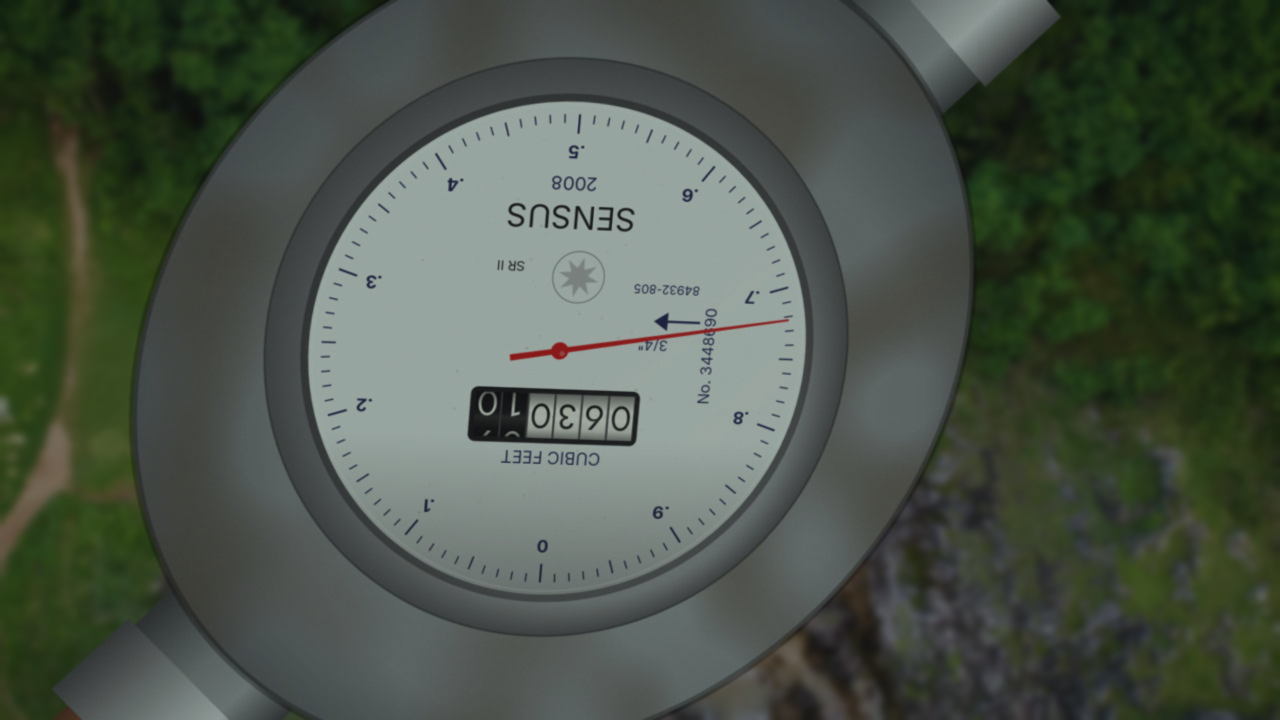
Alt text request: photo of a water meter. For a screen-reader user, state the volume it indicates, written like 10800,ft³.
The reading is 63009.72,ft³
